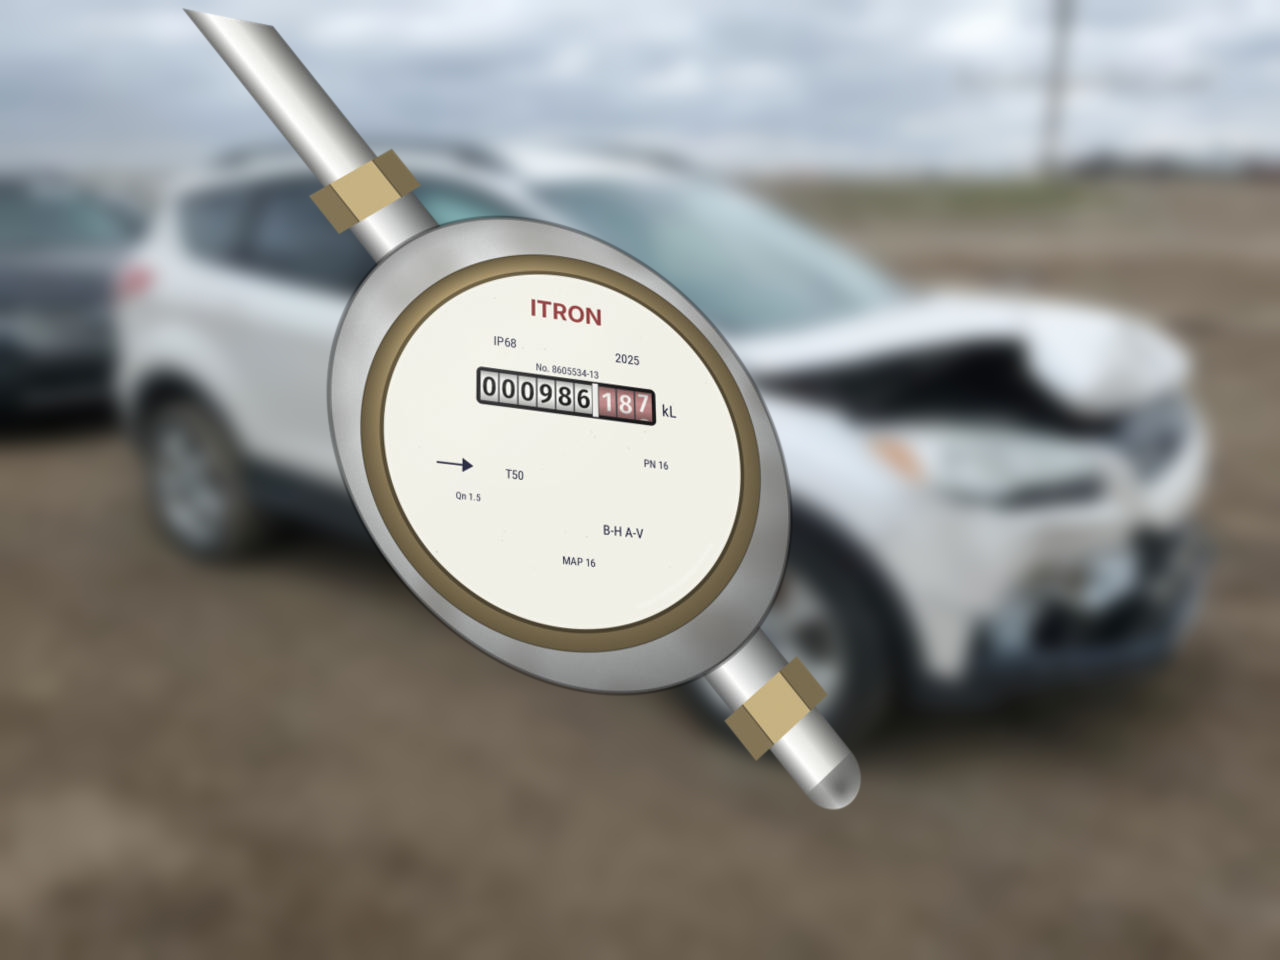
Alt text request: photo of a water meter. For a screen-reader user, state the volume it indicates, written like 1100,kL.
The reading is 986.187,kL
